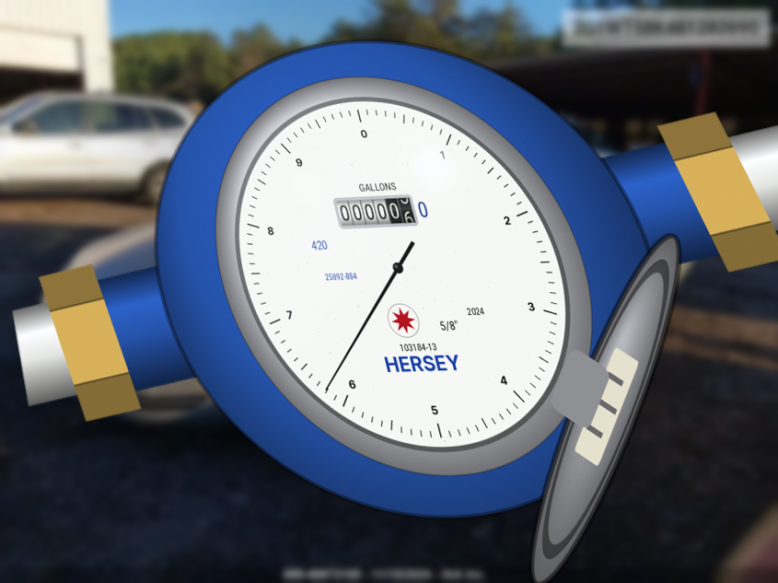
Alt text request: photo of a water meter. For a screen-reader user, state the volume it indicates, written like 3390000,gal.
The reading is 56.2,gal
